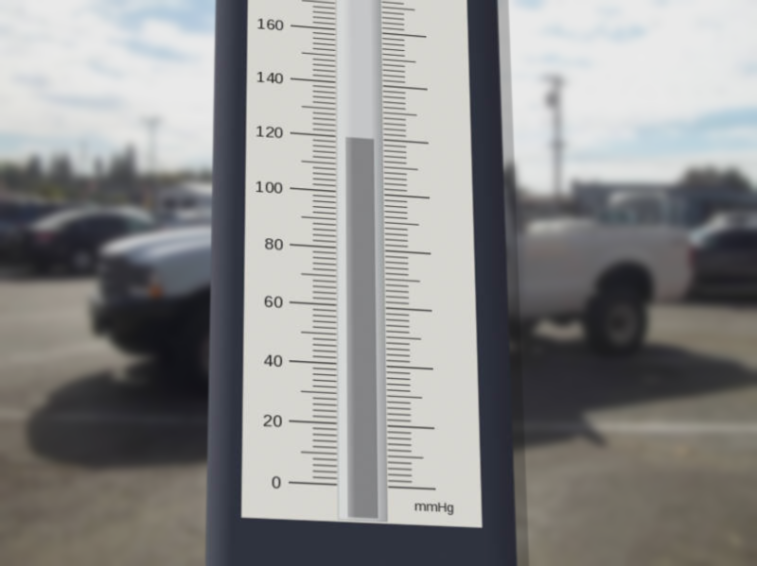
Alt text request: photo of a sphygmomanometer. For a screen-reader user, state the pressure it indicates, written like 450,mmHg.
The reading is 120,mmHg
